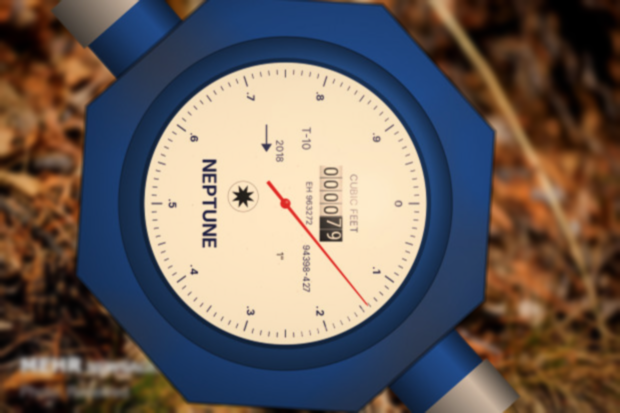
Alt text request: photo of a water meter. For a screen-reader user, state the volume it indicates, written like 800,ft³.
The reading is 79.14,ft³
